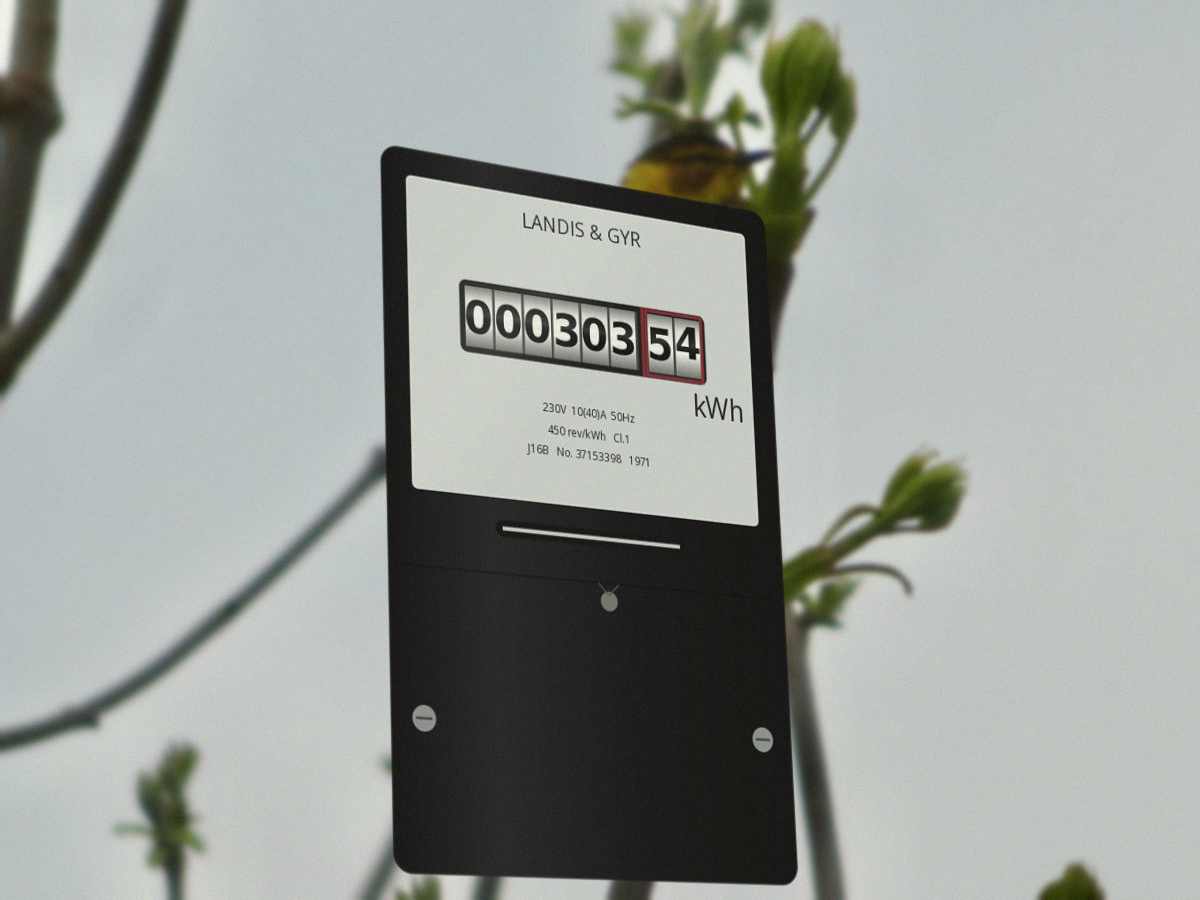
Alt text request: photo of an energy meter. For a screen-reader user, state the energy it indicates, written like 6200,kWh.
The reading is 303.54,kWh
